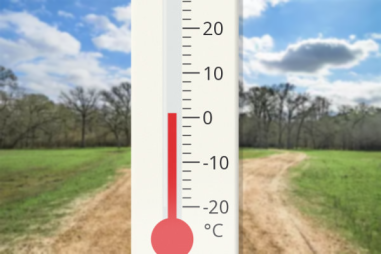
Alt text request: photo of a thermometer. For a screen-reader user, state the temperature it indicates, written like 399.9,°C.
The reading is 1,°C
